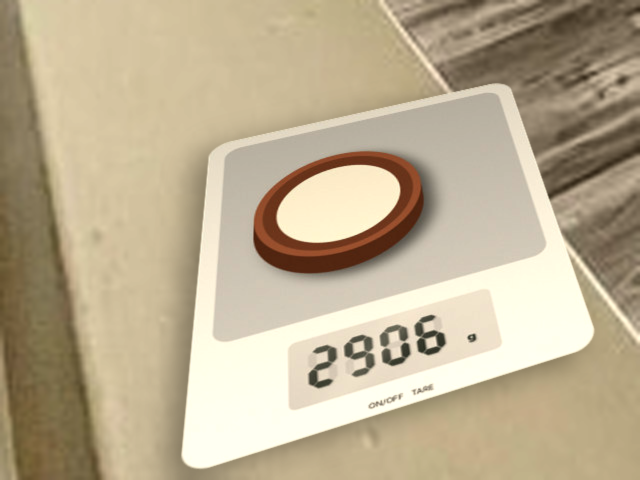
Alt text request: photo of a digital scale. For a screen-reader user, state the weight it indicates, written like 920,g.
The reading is 2906,g
